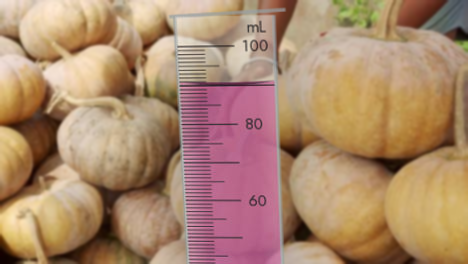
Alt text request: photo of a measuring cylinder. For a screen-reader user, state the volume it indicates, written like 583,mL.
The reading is 90,mL
